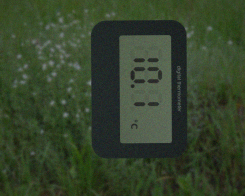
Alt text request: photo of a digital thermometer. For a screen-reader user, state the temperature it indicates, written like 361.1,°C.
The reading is 10.1,°C
